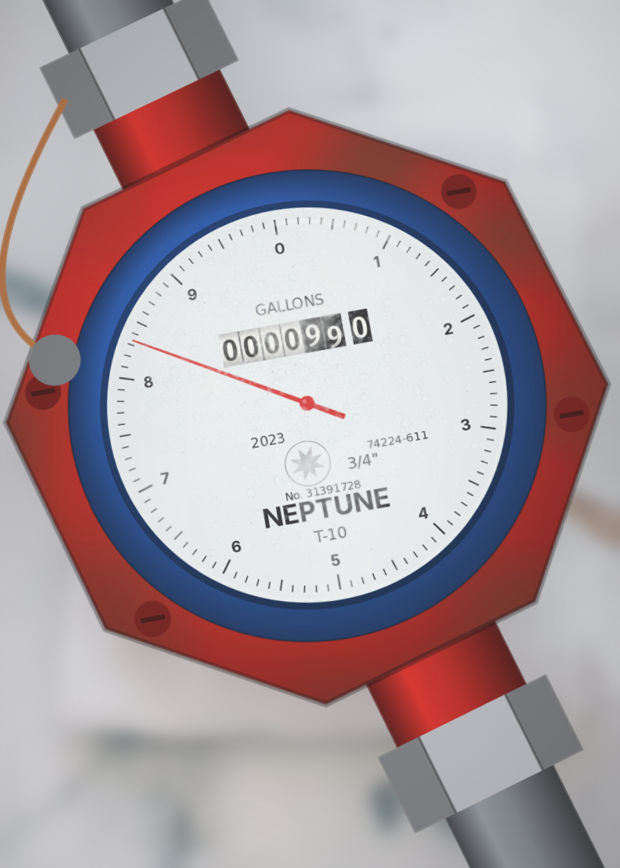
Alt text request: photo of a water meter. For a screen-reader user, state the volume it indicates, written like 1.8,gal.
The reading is 988.3,gal
